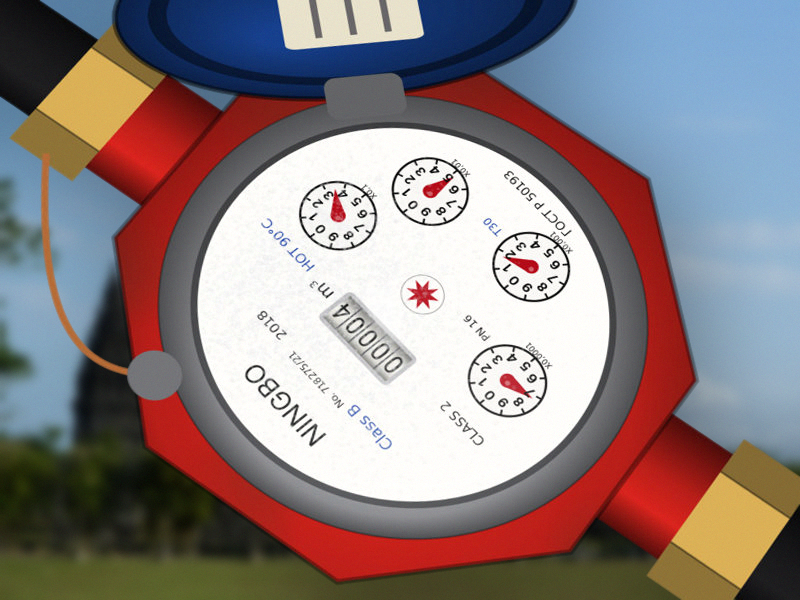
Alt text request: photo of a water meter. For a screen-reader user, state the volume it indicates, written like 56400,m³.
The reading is 4.3517,m³
